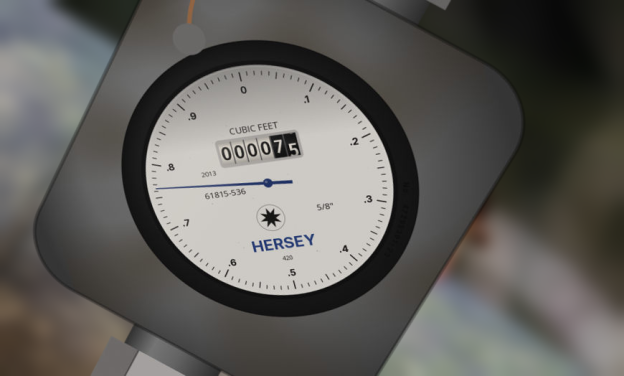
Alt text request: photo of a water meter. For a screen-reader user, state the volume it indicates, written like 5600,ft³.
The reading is 74.76,ft³
